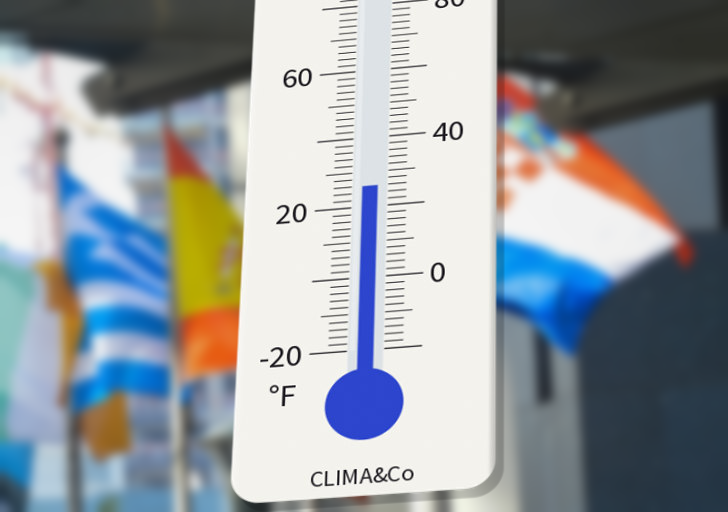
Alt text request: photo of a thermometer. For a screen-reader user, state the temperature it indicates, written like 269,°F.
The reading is 26,°F
